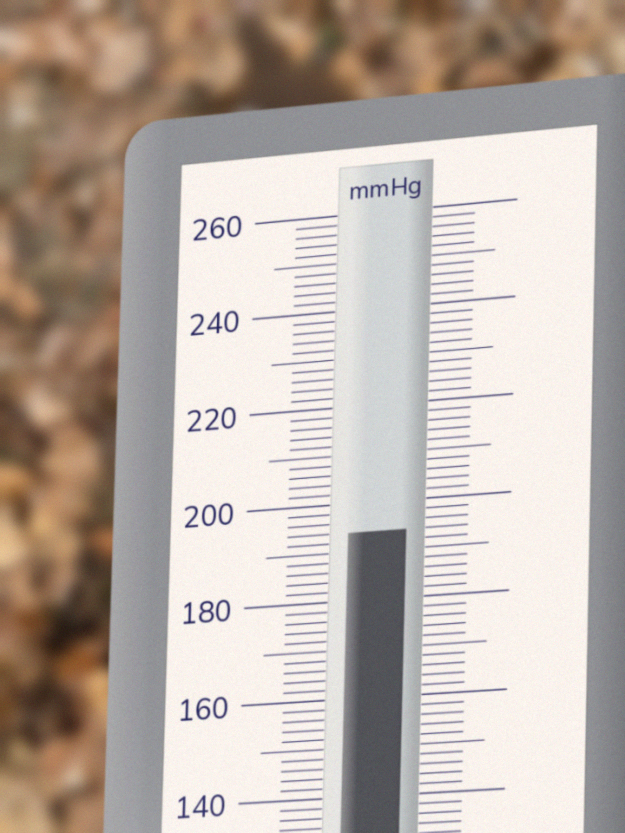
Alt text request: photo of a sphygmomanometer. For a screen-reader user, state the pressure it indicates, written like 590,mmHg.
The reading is 194,mmHg
